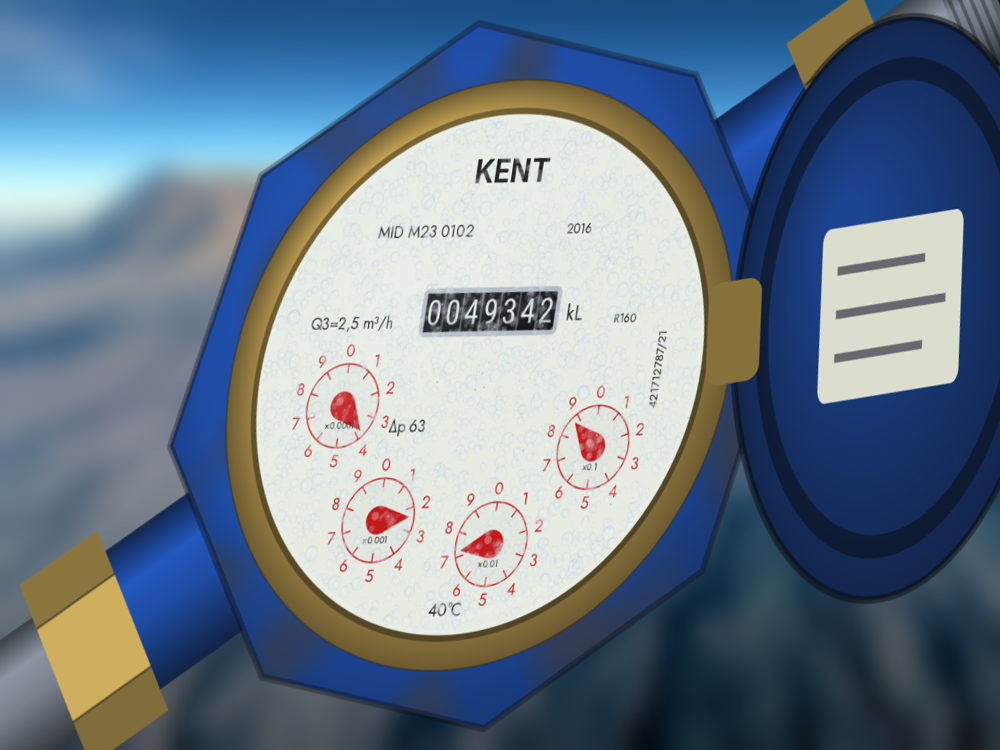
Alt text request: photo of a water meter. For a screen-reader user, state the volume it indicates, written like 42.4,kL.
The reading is 49342.8723,kL
